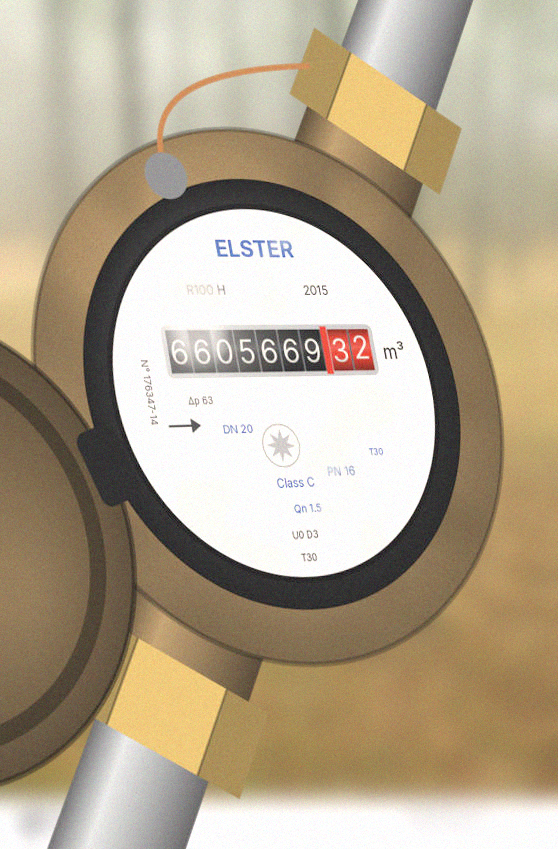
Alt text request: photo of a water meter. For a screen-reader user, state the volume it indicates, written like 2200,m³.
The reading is 6605669.32,m³
